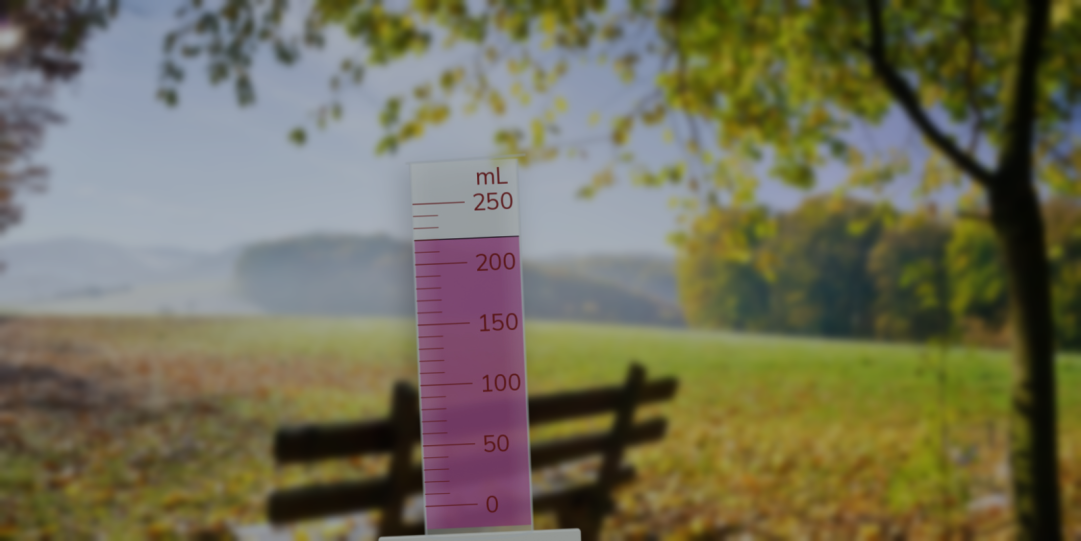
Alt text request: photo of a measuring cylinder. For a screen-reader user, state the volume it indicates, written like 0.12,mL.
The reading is 220,mL
